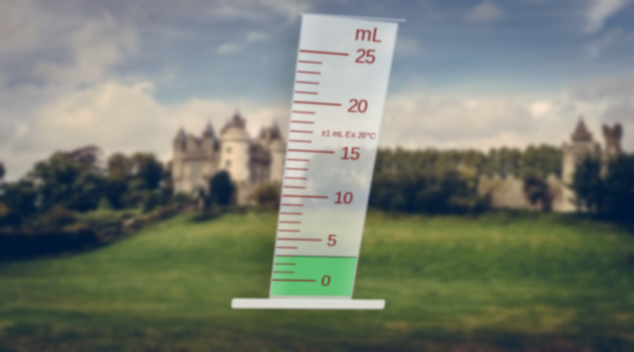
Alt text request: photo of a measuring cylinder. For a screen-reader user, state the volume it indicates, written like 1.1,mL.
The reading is 3,mL
